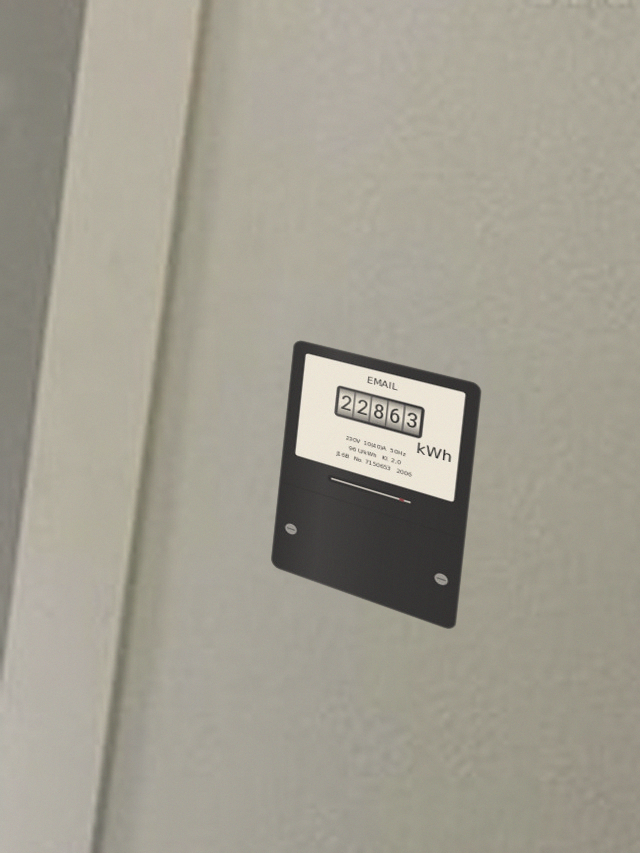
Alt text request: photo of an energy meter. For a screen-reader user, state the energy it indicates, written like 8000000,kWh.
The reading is 22863,kWh
